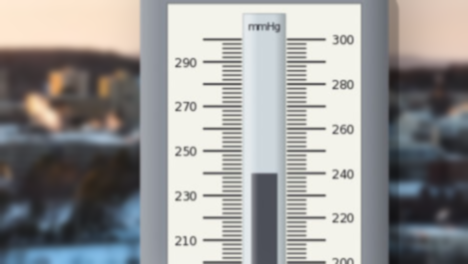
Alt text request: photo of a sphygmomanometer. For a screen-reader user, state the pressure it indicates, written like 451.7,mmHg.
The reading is 240,mmHg
